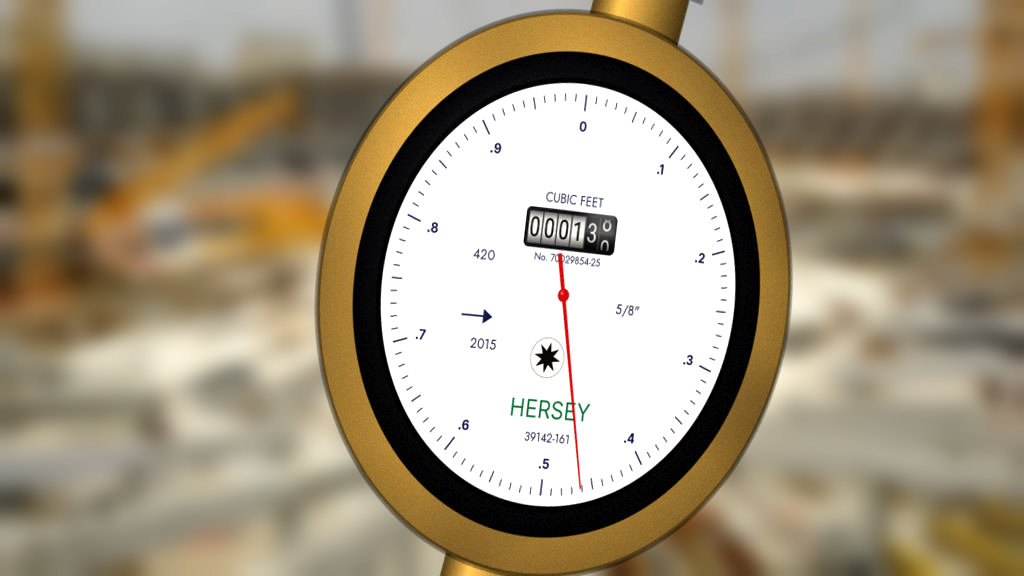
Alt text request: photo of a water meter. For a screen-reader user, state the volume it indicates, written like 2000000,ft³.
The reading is 138.46,ft³
